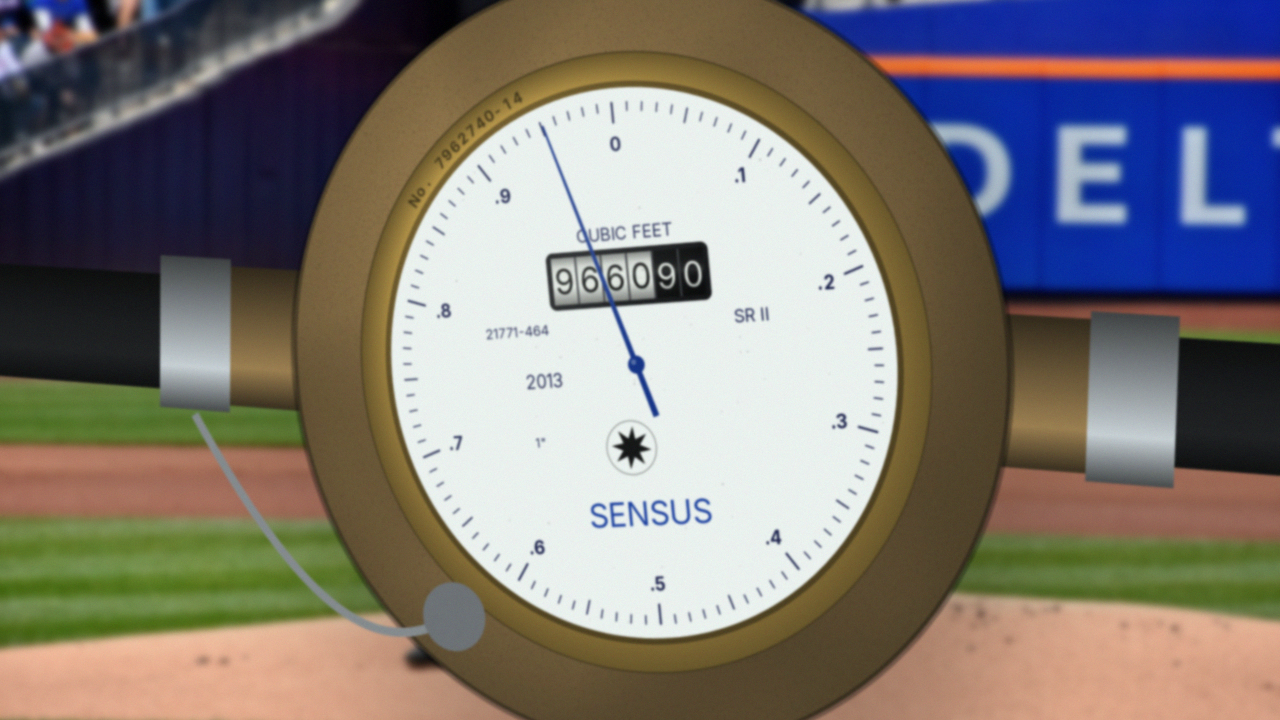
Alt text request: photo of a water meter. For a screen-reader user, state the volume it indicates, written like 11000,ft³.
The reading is 966089.95,ft³
